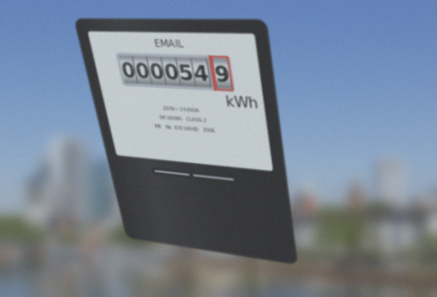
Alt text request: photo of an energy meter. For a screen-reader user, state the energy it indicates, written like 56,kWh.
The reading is 54.9,kWh
